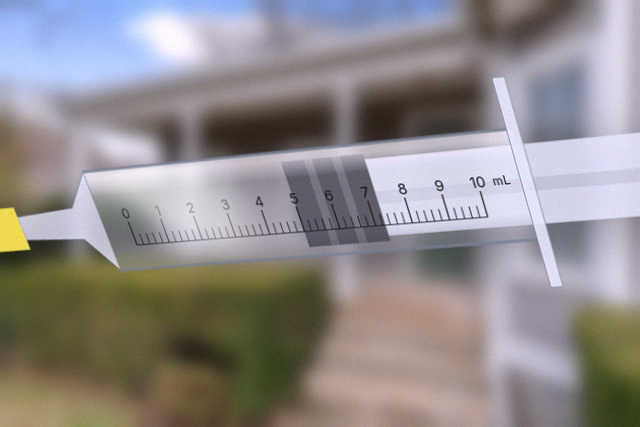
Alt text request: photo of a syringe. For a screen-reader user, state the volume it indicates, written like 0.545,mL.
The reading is 5,mL
